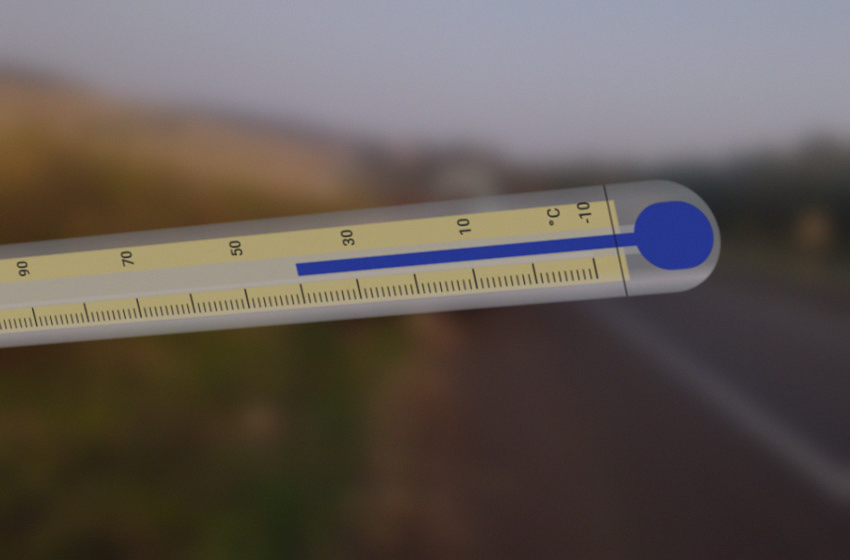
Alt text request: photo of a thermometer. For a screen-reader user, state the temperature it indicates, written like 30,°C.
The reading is 40,°C
